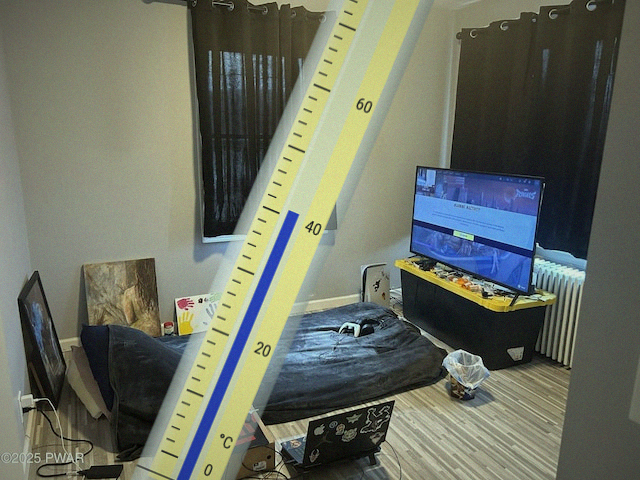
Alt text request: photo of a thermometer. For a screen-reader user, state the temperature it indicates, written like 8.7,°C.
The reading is 41,°C
